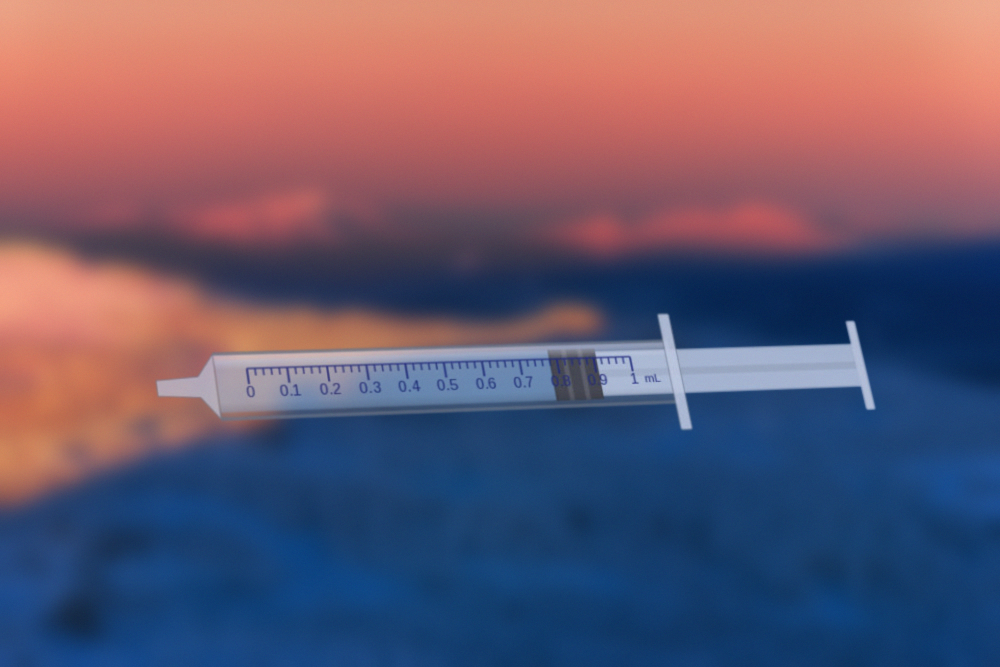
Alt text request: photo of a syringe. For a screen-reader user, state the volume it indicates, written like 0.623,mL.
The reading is 0.78,mL
